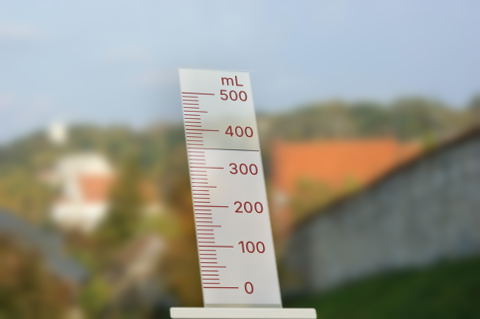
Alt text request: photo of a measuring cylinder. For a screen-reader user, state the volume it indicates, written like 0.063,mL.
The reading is 350,mL
